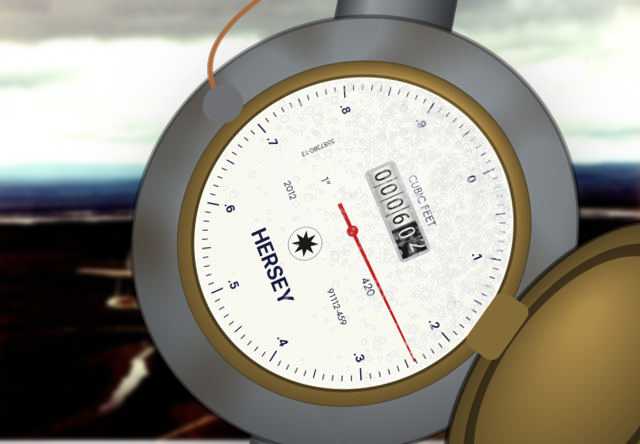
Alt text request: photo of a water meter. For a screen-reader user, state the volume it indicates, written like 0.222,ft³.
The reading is 602.24,ft³
